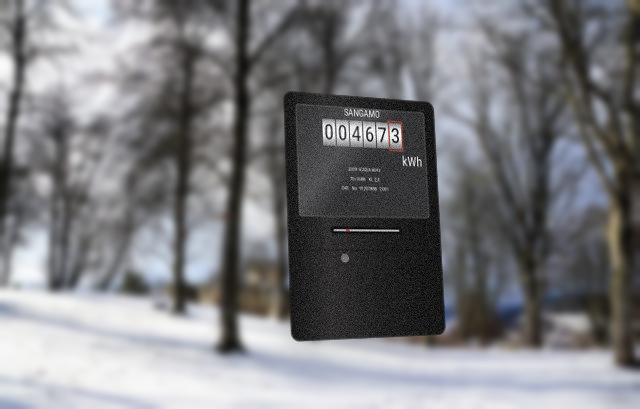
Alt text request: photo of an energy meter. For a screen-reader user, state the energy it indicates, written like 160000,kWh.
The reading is 467.3,kWh
